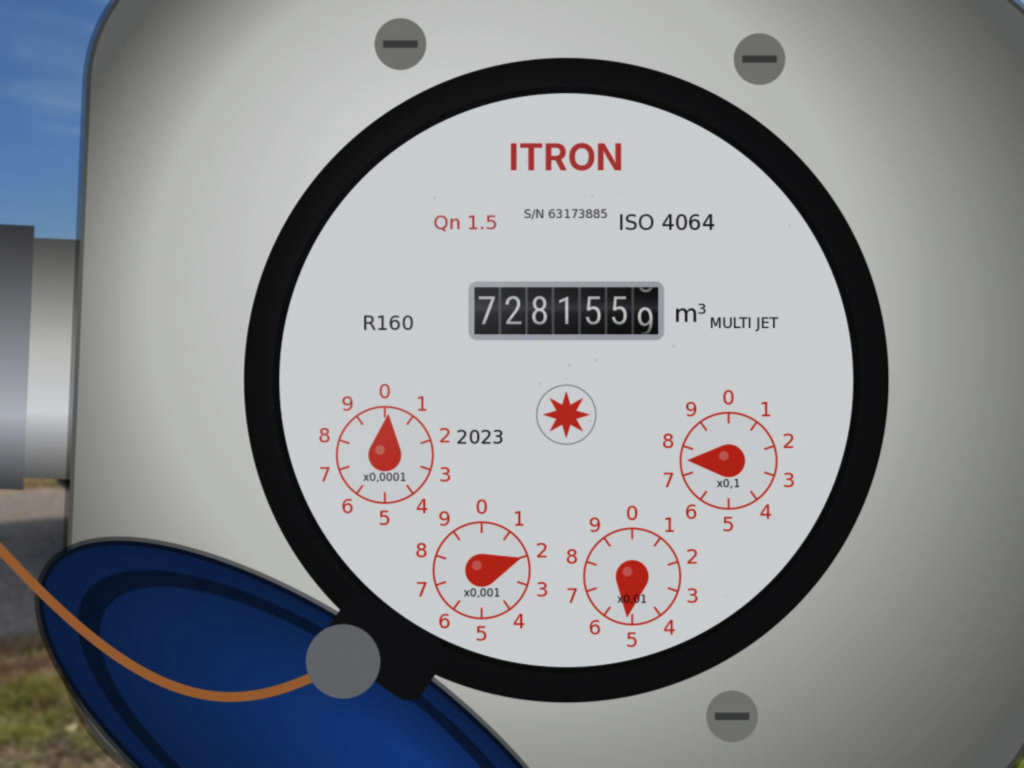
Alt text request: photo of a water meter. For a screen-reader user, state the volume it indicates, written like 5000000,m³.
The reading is 7281558.7520,m³
